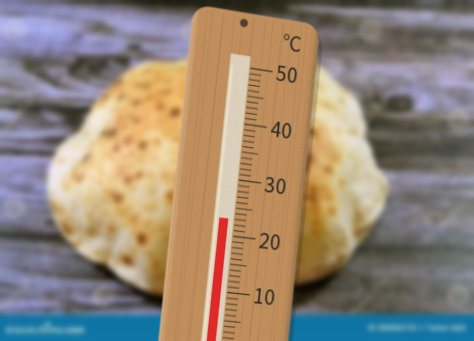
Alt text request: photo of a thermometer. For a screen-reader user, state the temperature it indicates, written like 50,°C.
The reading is 23,°C
